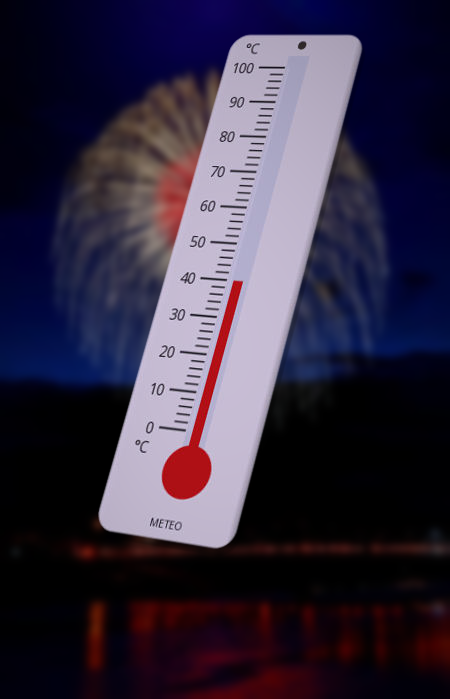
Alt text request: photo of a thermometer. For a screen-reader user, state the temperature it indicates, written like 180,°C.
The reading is 40,°C
